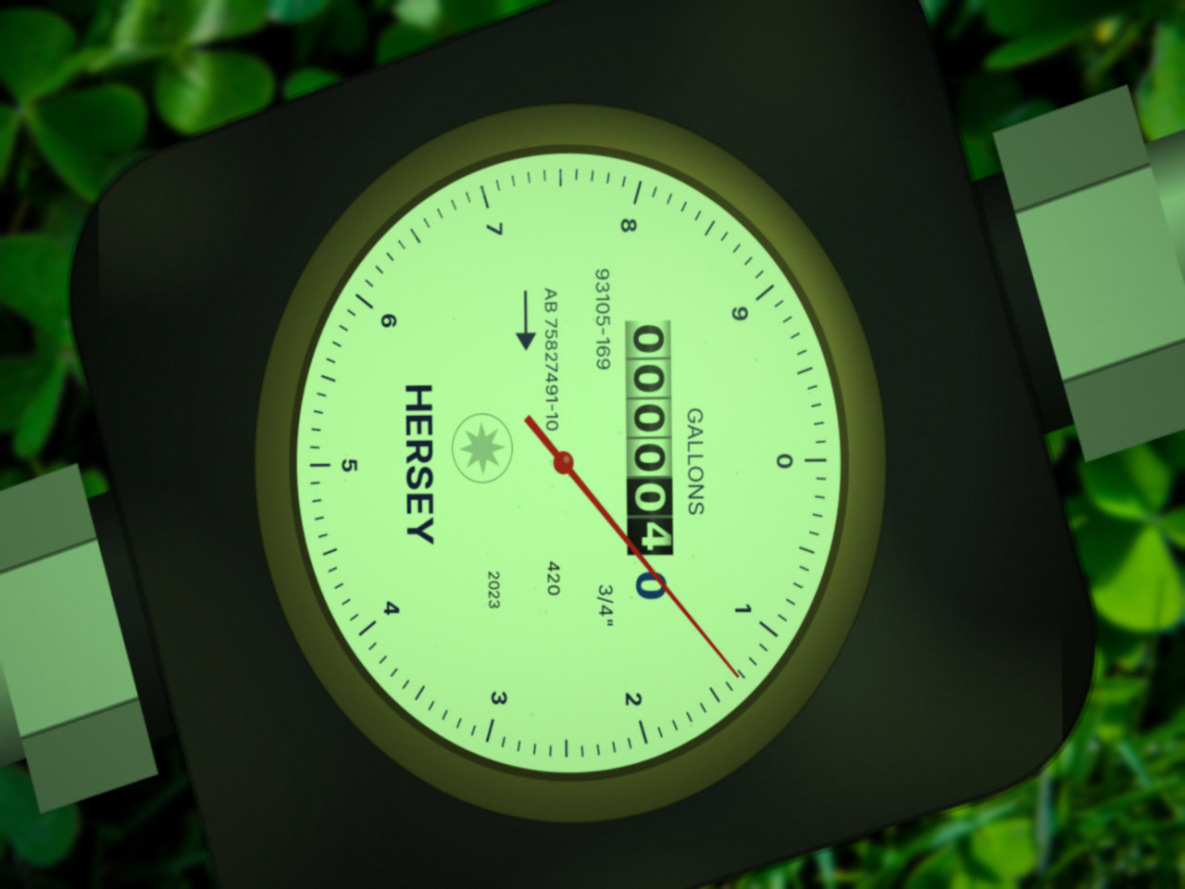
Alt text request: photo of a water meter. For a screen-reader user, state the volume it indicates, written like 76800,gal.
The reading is 41.3,gal
